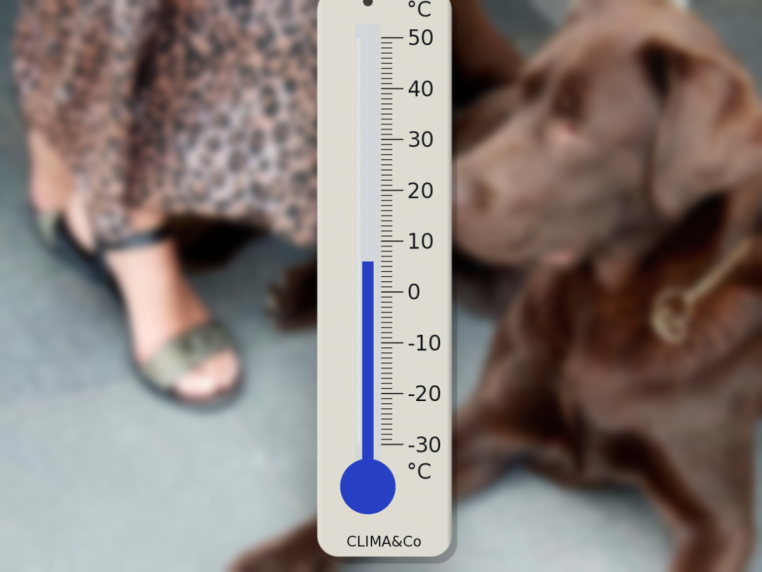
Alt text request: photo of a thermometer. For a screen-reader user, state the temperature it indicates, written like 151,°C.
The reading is 6,°C
